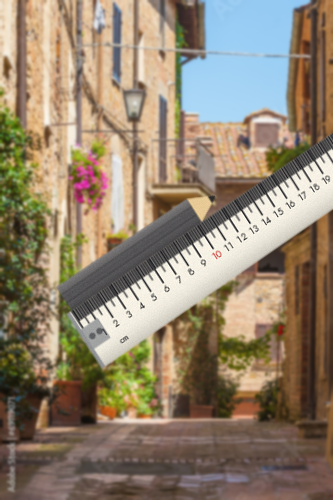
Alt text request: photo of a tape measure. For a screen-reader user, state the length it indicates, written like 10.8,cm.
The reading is 12,cm
